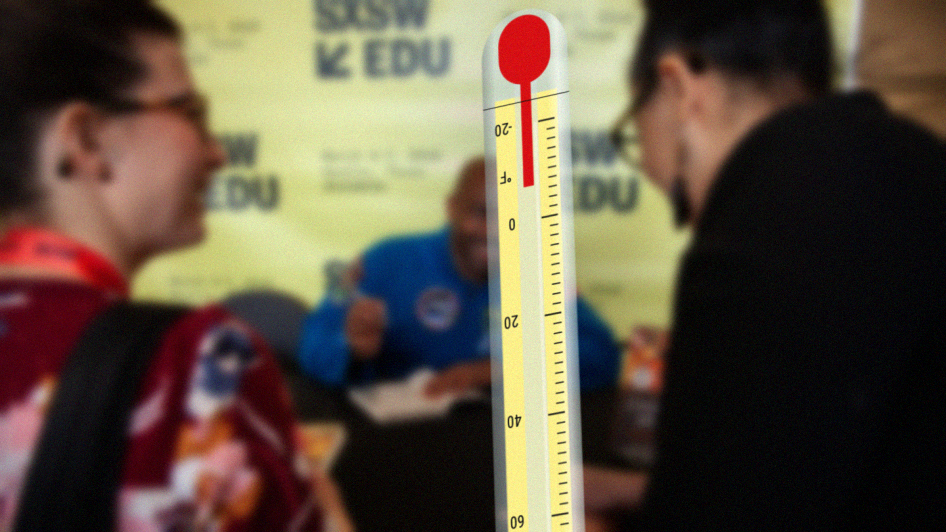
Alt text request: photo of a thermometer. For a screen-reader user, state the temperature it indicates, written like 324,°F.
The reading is -7,°F
